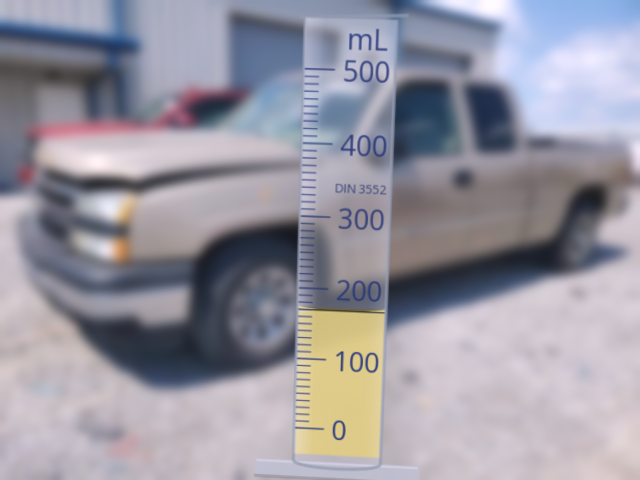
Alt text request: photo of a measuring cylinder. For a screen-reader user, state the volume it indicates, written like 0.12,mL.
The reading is 170,mL
